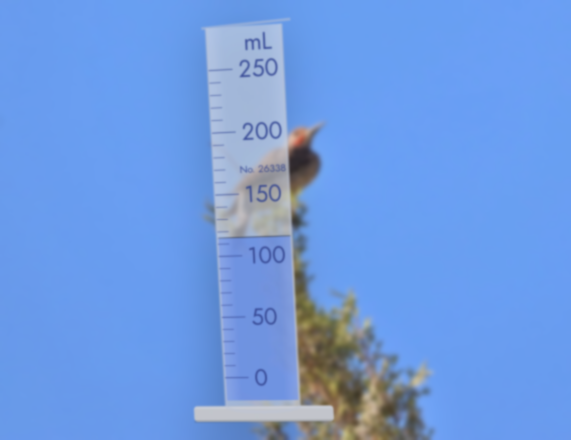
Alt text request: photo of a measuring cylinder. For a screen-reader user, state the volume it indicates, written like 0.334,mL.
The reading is 115,mL
